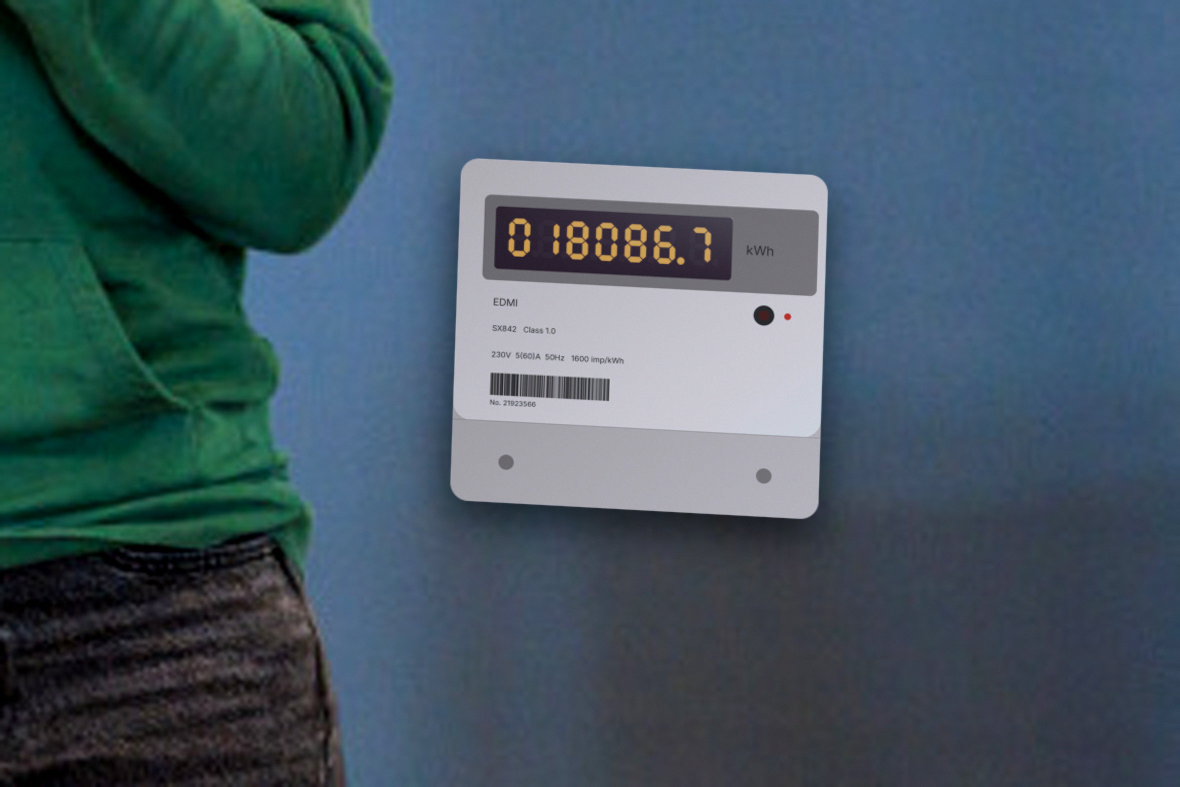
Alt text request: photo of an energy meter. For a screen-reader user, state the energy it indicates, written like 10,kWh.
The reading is 18086.7,kWh
